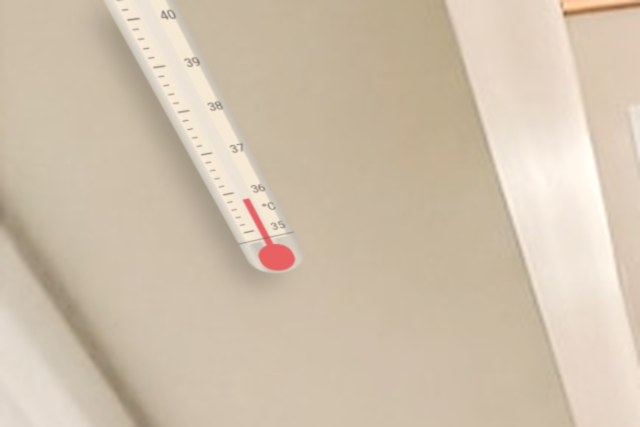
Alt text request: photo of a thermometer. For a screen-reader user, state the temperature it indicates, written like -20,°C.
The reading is 35.8,°C
